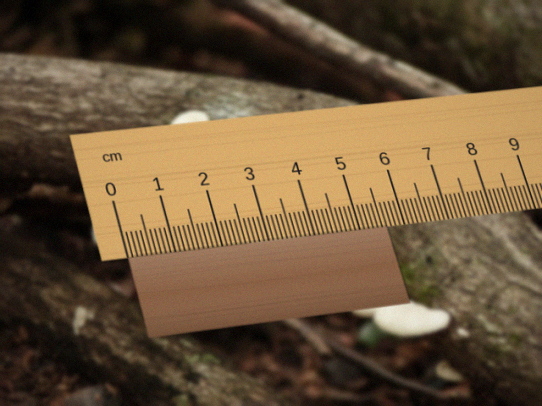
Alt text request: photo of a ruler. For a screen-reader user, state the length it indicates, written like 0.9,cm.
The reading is 5.6,cm
